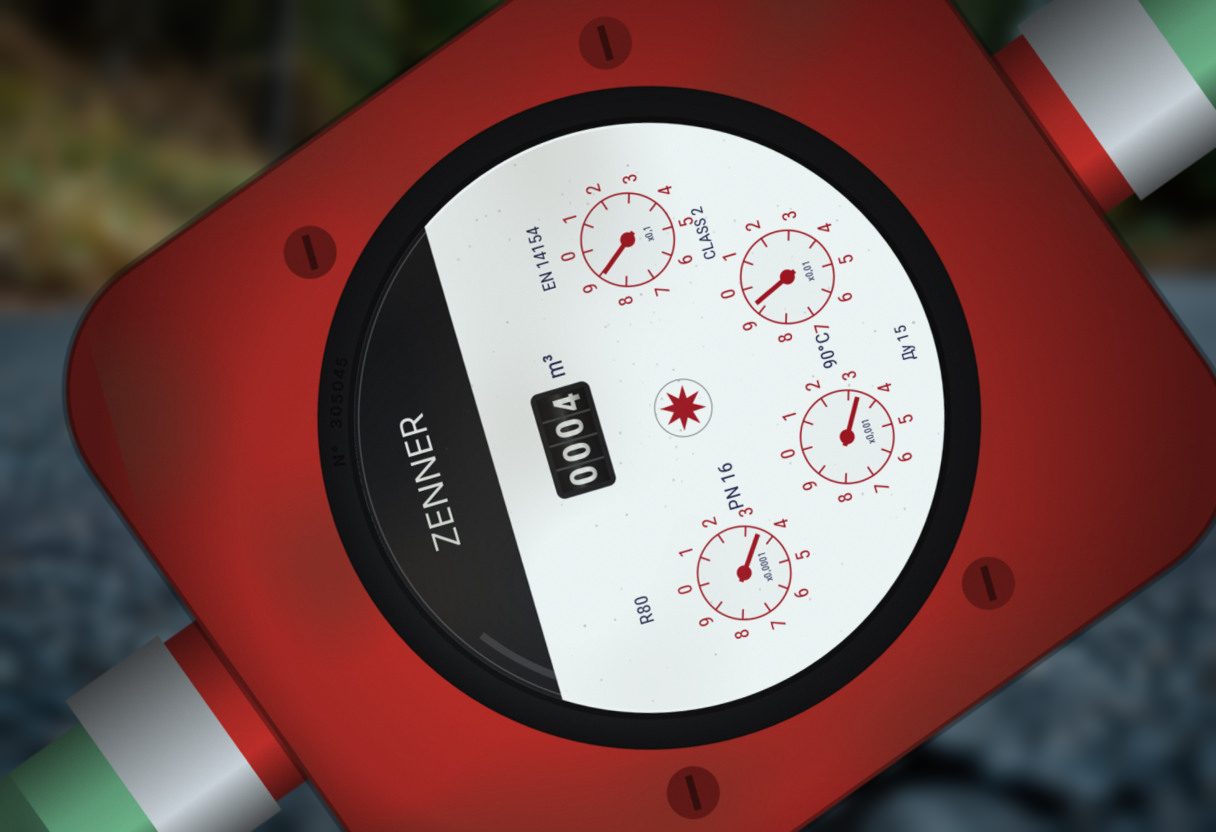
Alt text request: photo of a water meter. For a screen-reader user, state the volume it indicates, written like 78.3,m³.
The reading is 3.8933,m³
